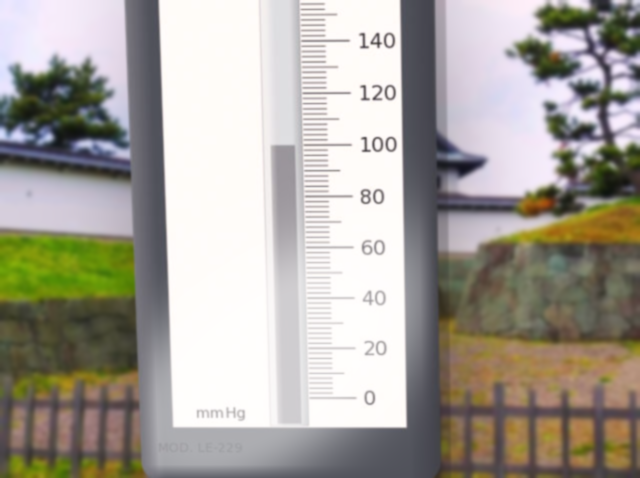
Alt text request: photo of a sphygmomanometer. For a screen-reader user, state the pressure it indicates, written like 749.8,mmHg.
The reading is 100,mmHg
